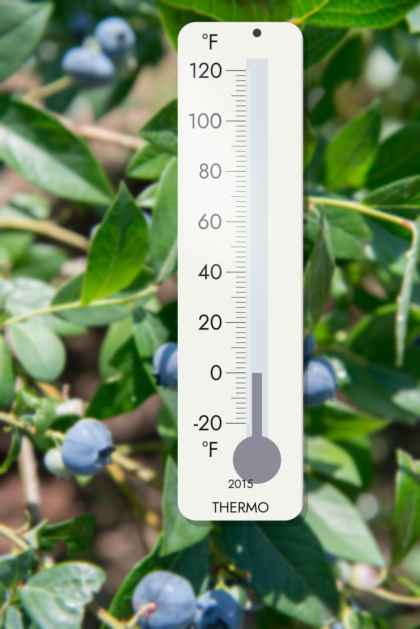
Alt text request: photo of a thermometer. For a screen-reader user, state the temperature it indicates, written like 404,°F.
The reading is 0,°F
